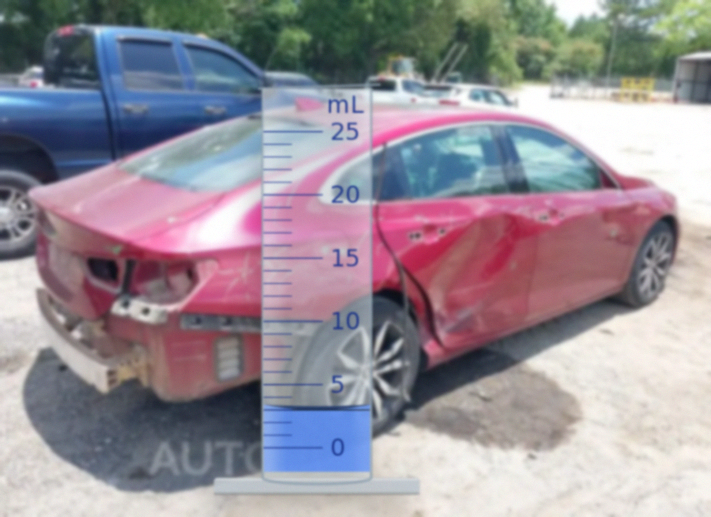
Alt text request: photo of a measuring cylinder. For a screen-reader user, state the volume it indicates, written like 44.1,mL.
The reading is 3,mL
